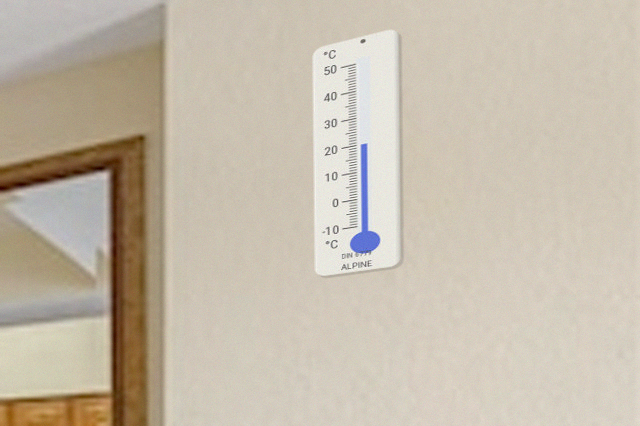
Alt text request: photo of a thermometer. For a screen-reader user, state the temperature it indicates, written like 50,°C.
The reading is 20,°C
